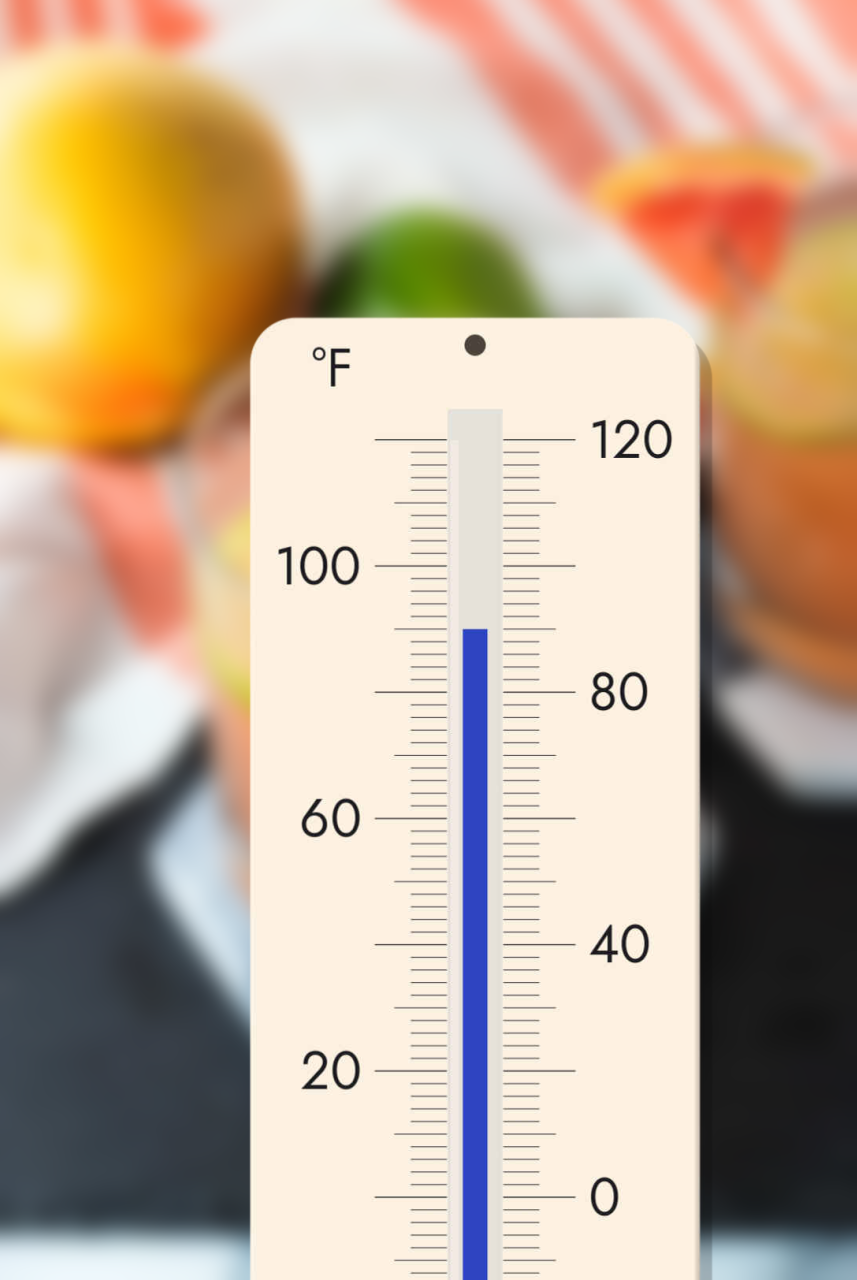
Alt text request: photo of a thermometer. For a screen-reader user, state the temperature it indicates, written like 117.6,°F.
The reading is 90,°F
